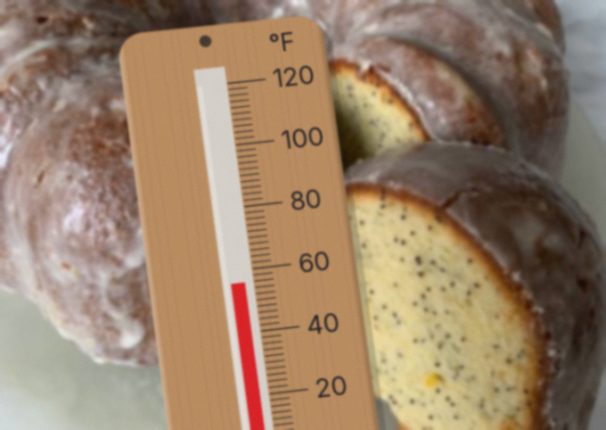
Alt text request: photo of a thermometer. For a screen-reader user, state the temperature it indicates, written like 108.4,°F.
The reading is 56,°F
